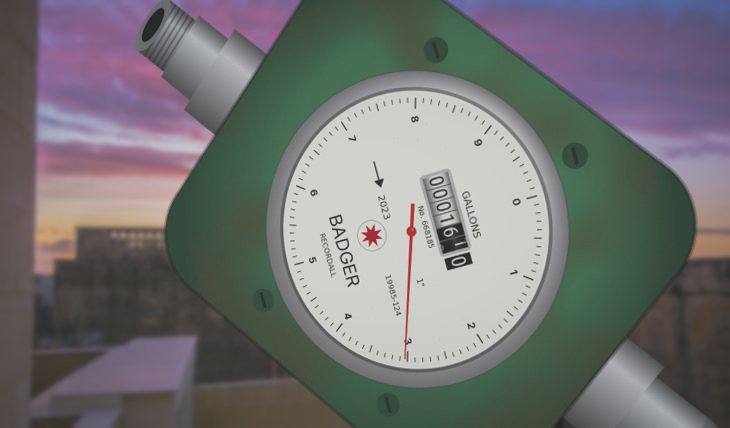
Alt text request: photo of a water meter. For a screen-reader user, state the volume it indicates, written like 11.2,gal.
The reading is 1613.0,gal
